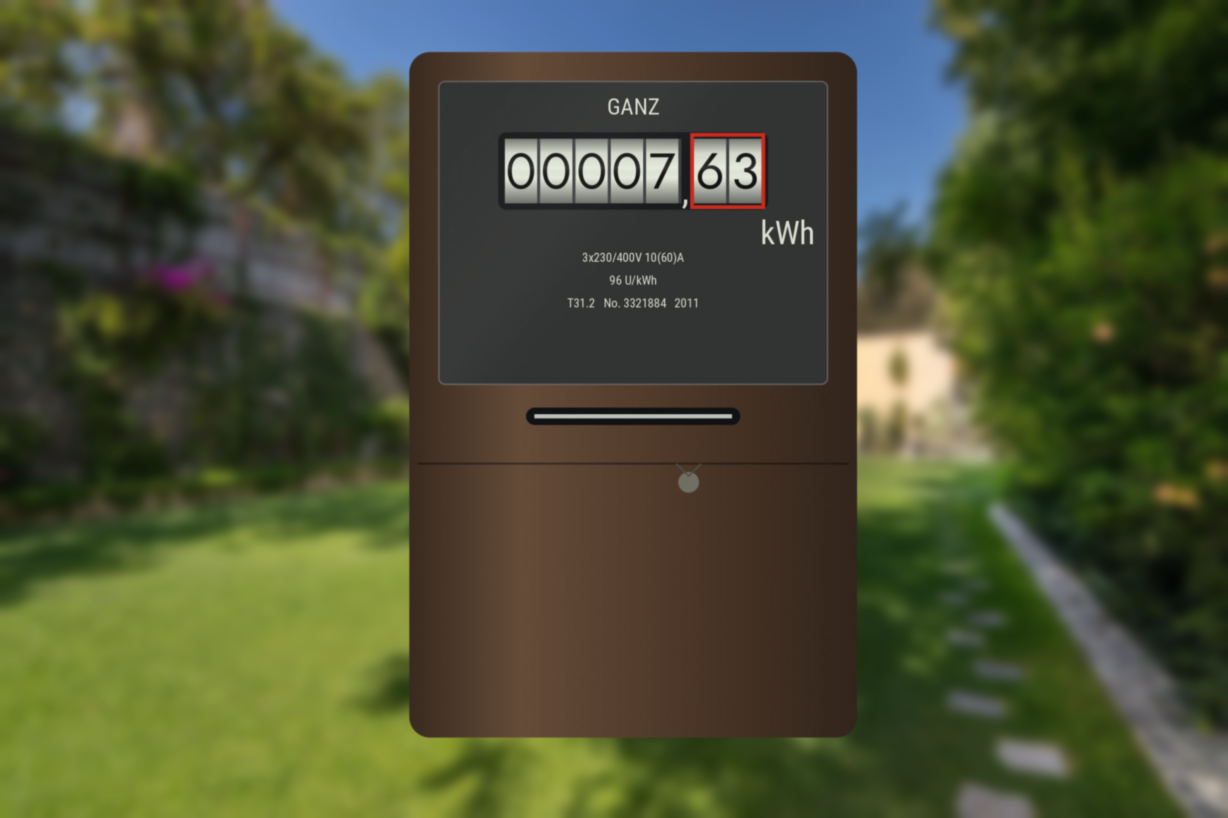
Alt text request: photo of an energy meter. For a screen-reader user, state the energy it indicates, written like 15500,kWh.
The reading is 7.63,kWh
